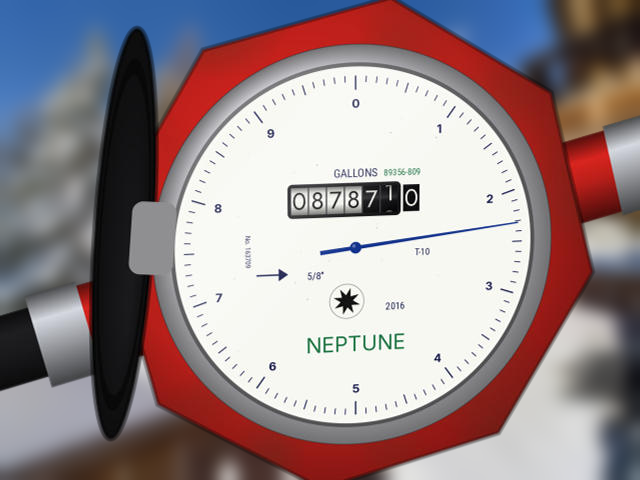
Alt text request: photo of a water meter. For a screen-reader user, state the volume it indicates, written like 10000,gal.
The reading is 878712.3,gal
